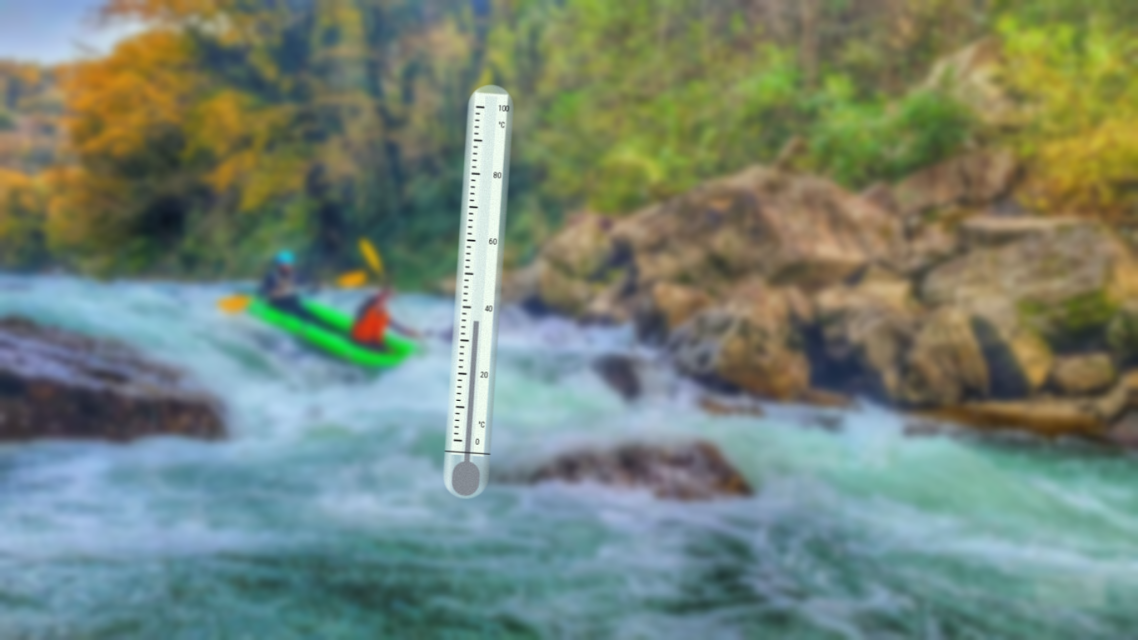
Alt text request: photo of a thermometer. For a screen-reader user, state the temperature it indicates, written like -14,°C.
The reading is 36,°C
